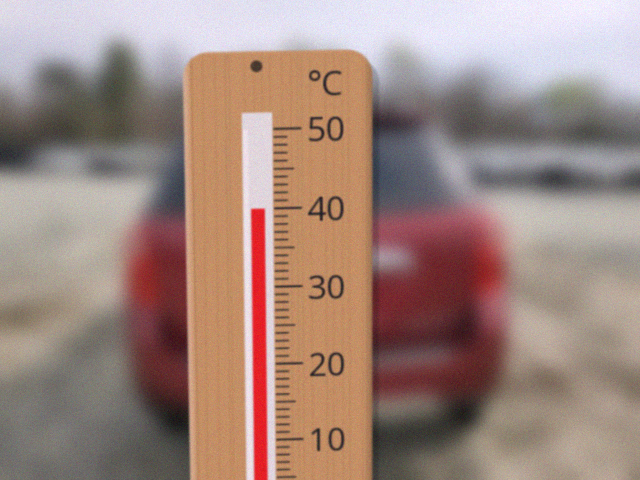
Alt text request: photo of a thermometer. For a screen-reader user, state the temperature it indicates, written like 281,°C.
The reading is 40,°C
